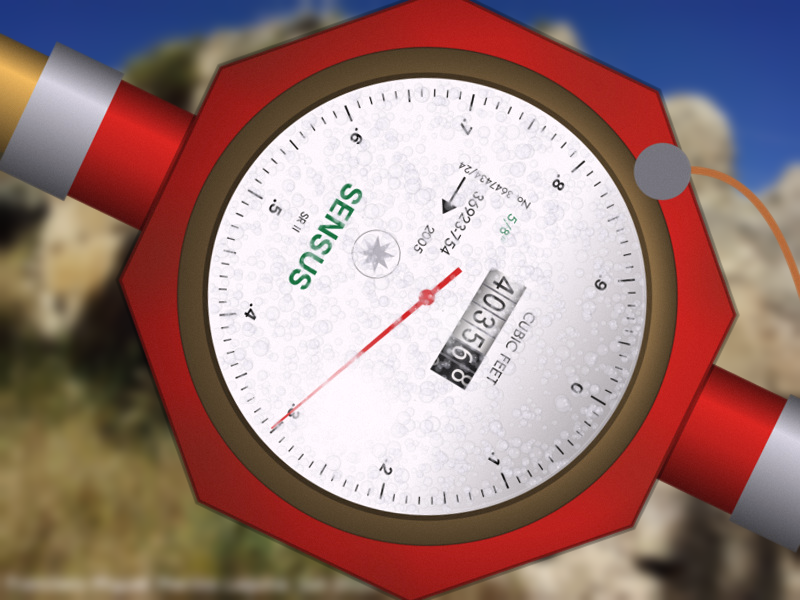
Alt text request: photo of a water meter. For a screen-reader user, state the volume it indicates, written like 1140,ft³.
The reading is 403568.30,ft³
